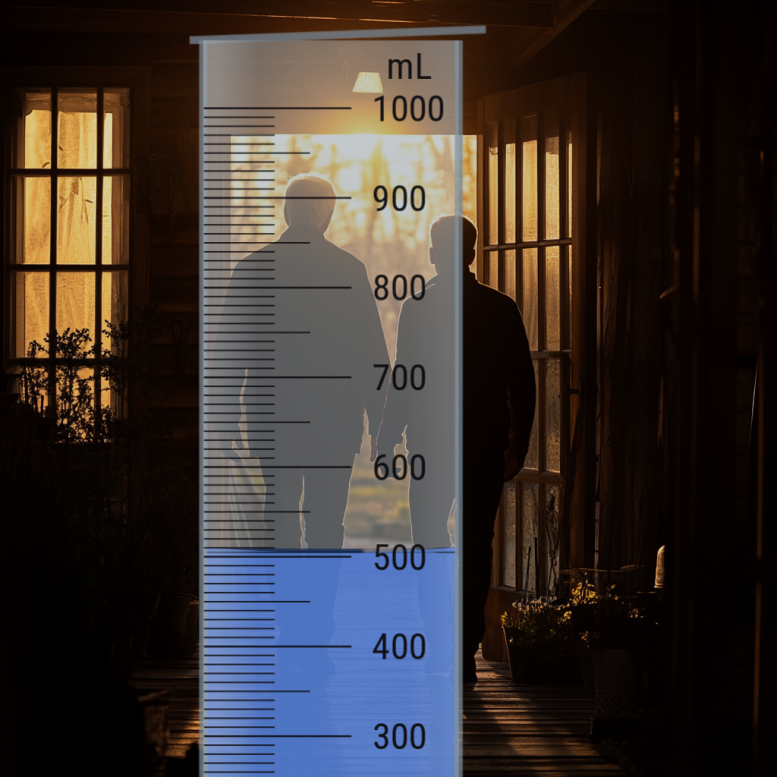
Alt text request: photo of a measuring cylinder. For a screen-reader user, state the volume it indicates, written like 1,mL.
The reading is 505,mL
